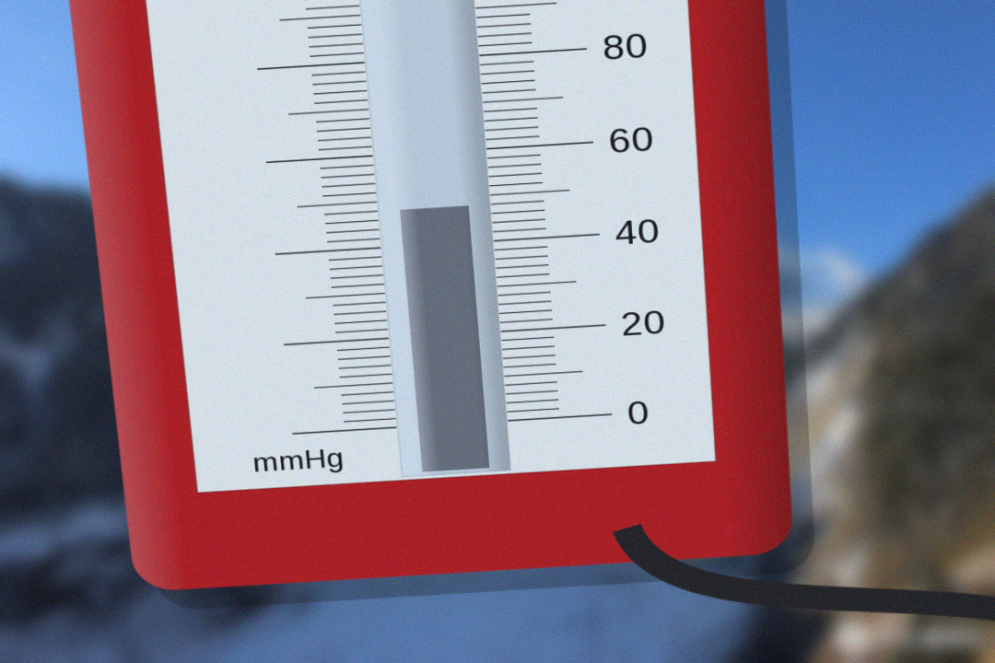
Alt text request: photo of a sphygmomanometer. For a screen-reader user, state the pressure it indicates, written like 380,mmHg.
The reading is 48,mmHg
